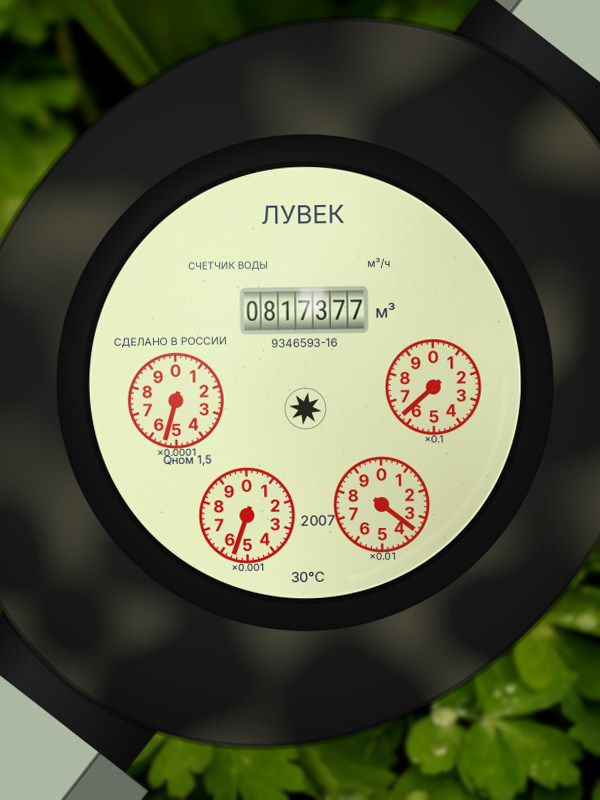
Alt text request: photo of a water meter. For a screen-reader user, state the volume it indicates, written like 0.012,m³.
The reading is 817377.6355,m³
